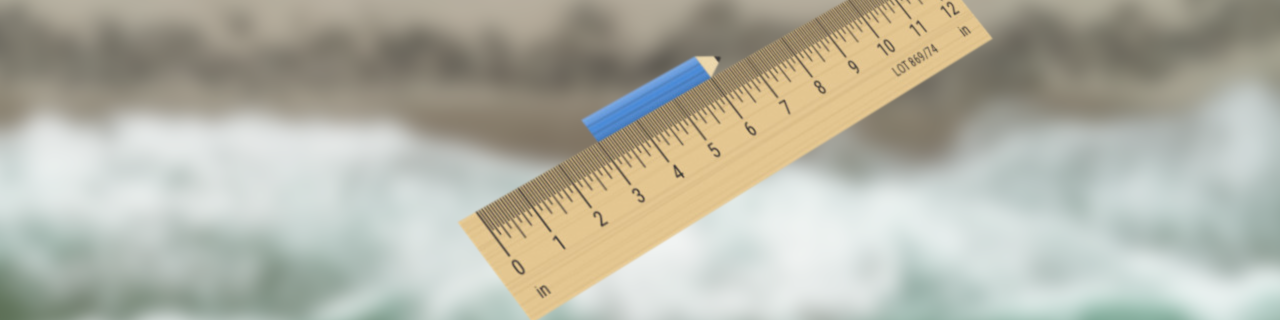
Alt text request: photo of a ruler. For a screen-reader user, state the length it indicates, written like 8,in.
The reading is 3.5,in
